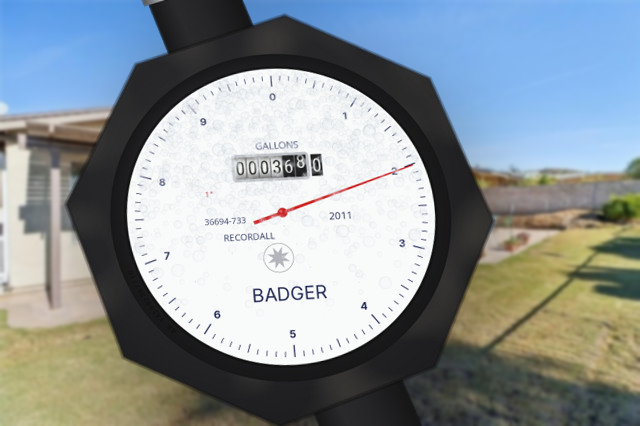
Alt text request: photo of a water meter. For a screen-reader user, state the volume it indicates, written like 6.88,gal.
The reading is 3682.0,gal
